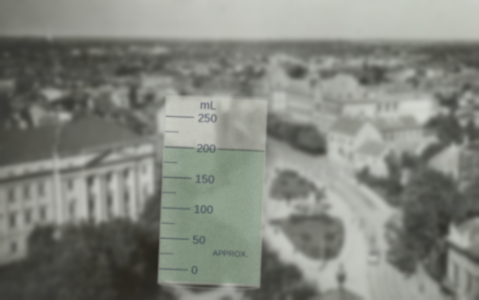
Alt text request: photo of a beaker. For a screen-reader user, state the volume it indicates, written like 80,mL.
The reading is 200,mL
